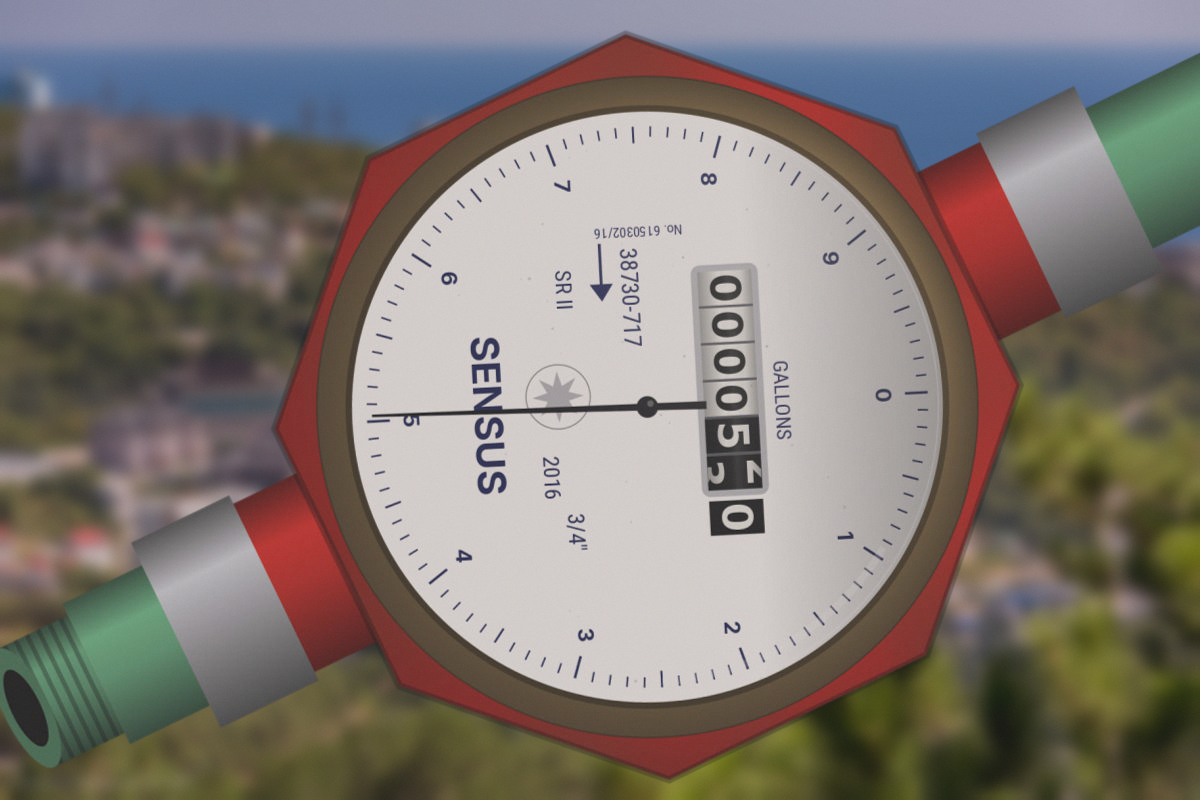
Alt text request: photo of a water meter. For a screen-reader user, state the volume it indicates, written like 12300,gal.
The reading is 525.0,gal
